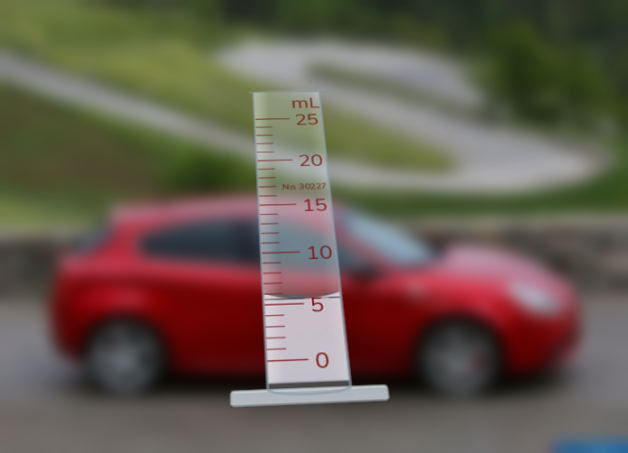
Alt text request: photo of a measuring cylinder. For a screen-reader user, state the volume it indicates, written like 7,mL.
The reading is 5.5,mL
